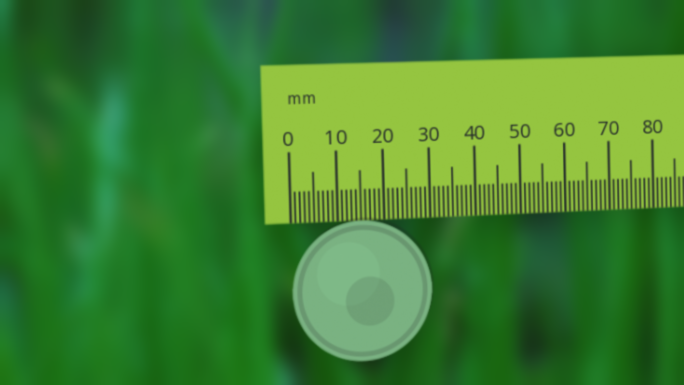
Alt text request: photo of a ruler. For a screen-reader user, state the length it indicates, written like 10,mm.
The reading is 30,mm
